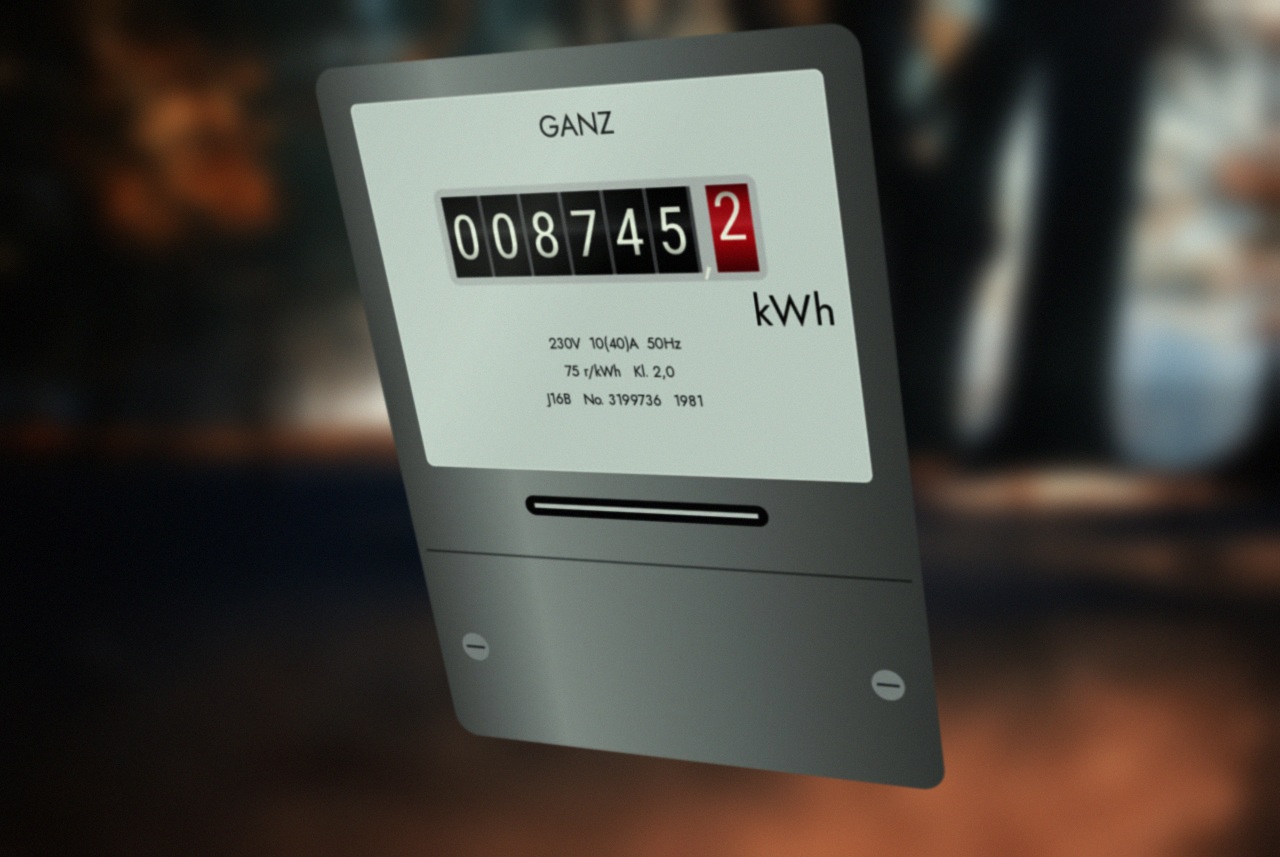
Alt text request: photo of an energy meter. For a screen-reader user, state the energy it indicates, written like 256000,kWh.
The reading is 8745.2,kWh
